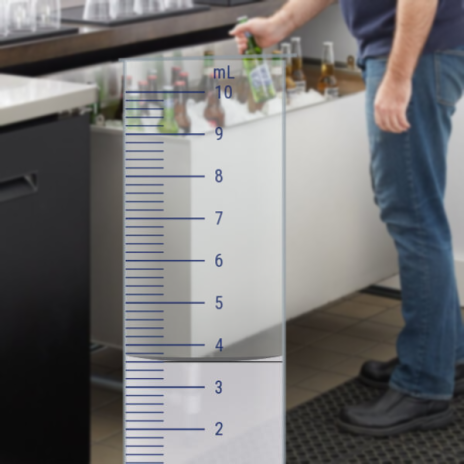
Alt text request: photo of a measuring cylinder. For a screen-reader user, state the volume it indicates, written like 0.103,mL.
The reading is 3.6,mL
